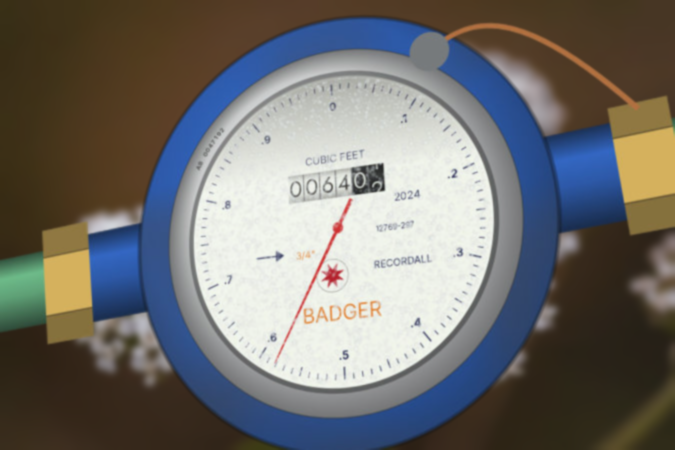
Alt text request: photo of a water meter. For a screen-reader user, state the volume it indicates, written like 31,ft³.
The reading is 6401.58,ft³
